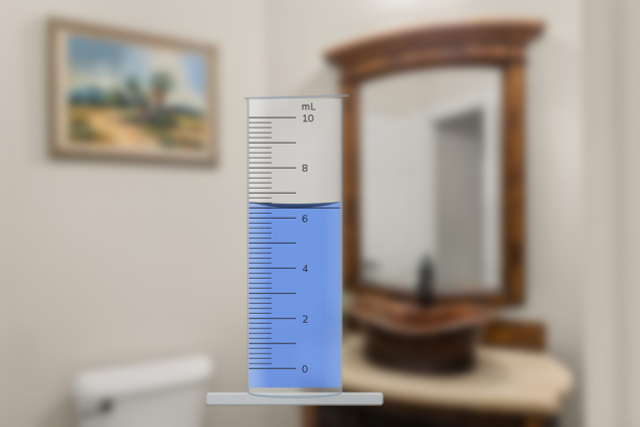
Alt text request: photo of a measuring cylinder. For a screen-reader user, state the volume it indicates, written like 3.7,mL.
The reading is 6.4,mL
